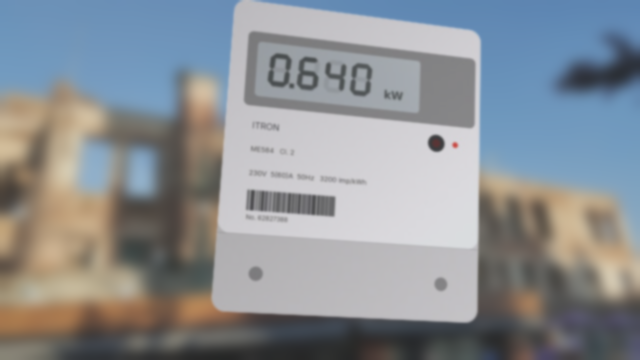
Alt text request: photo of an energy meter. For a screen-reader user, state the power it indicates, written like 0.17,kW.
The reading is 0.640,kW
